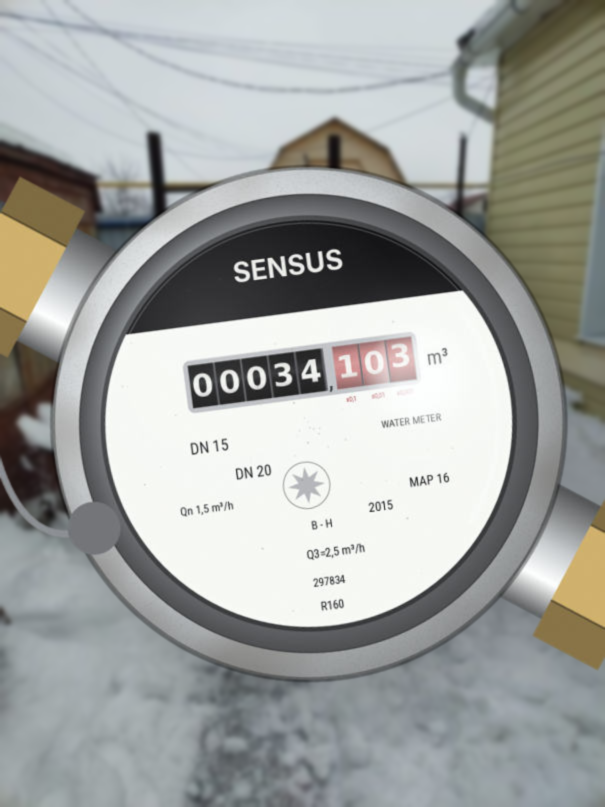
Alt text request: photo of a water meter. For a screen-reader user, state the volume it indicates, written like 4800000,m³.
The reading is 34.103,m³
